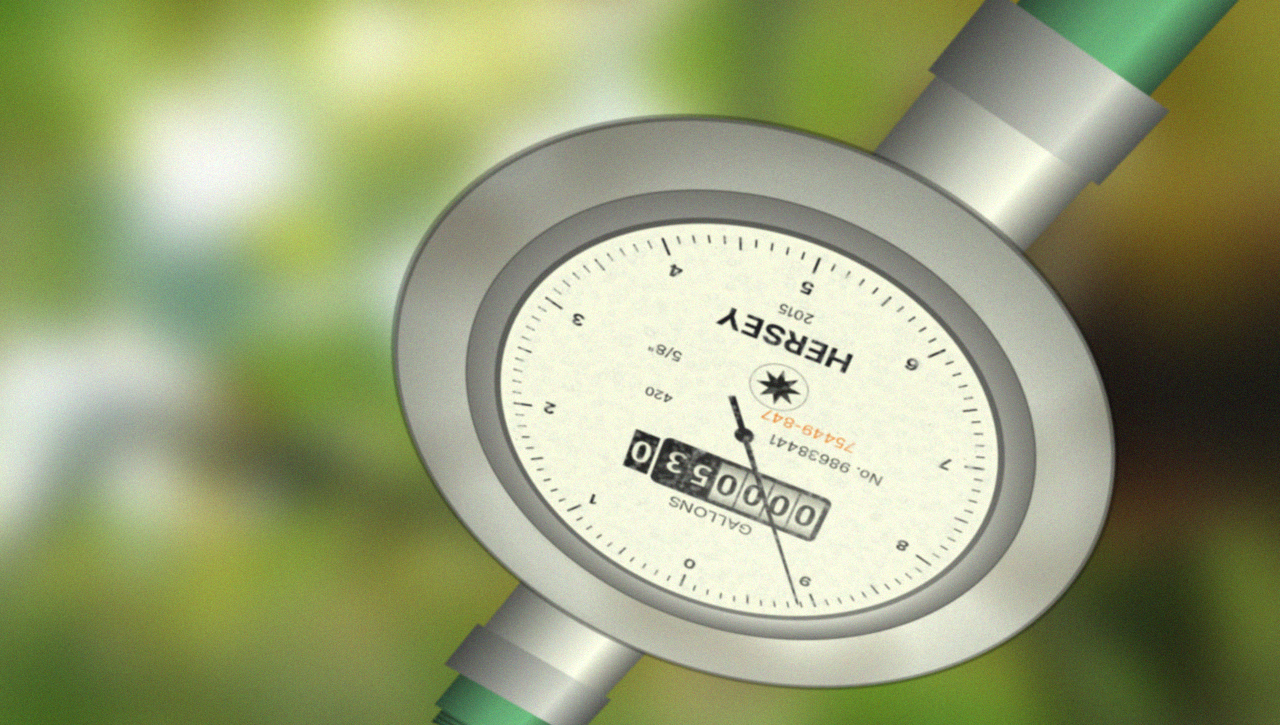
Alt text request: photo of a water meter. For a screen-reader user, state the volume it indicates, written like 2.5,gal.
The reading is 529.1,gal
